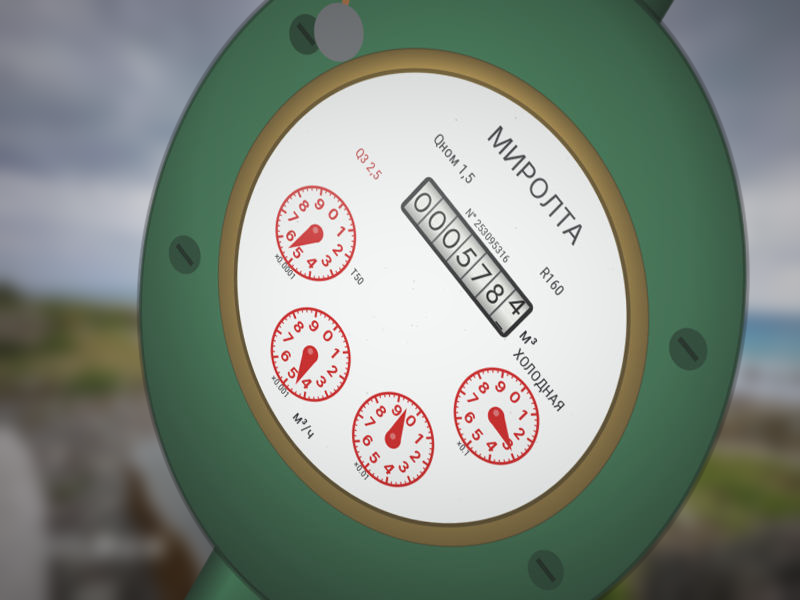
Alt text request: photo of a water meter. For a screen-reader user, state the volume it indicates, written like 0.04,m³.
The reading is 5784.2945,m³
